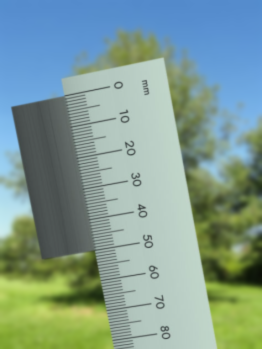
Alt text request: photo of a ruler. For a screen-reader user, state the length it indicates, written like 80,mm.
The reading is 50,mm
